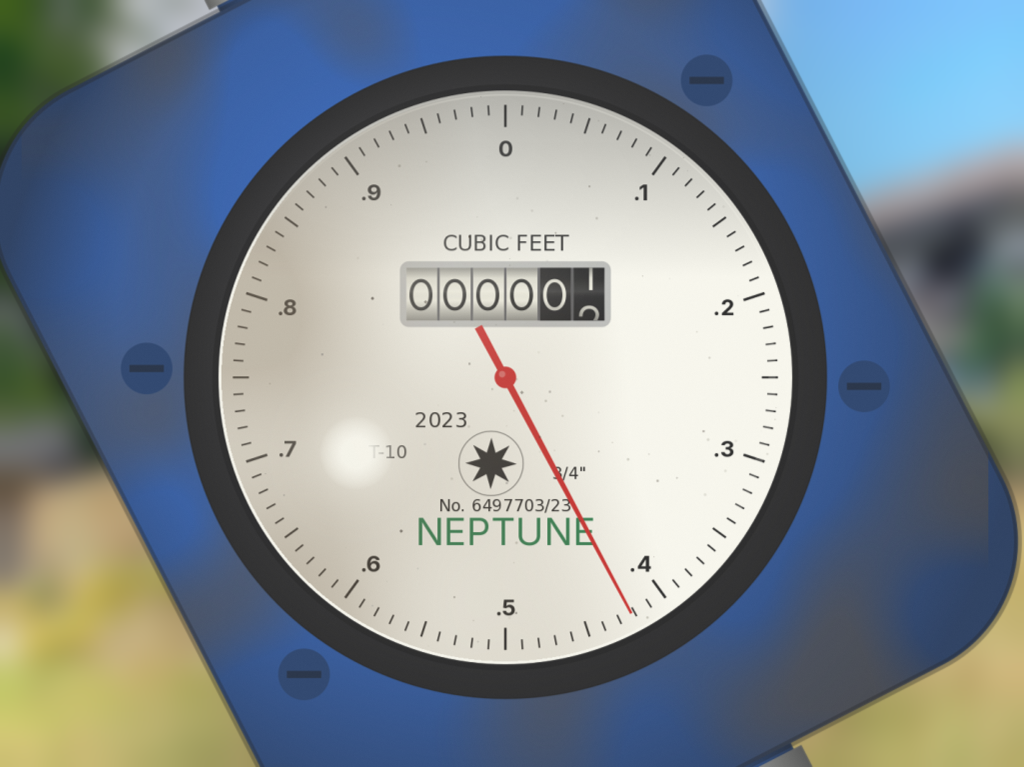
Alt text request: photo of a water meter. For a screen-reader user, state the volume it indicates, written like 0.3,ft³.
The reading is 1.42,ft³
